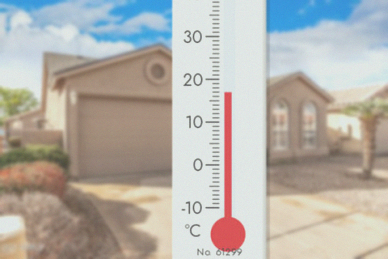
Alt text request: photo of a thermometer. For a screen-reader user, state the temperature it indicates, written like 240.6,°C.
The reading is 17,°C
